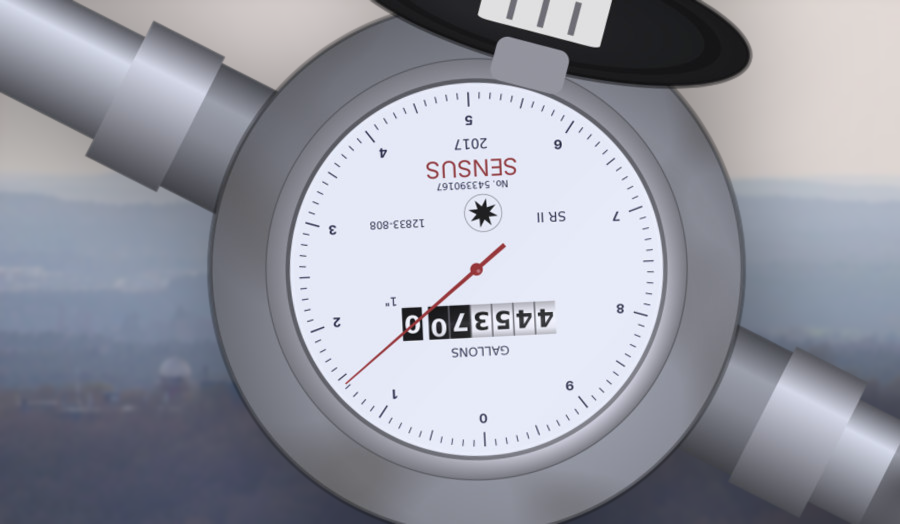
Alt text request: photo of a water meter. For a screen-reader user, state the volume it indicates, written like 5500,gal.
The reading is 4453701.4,gal
